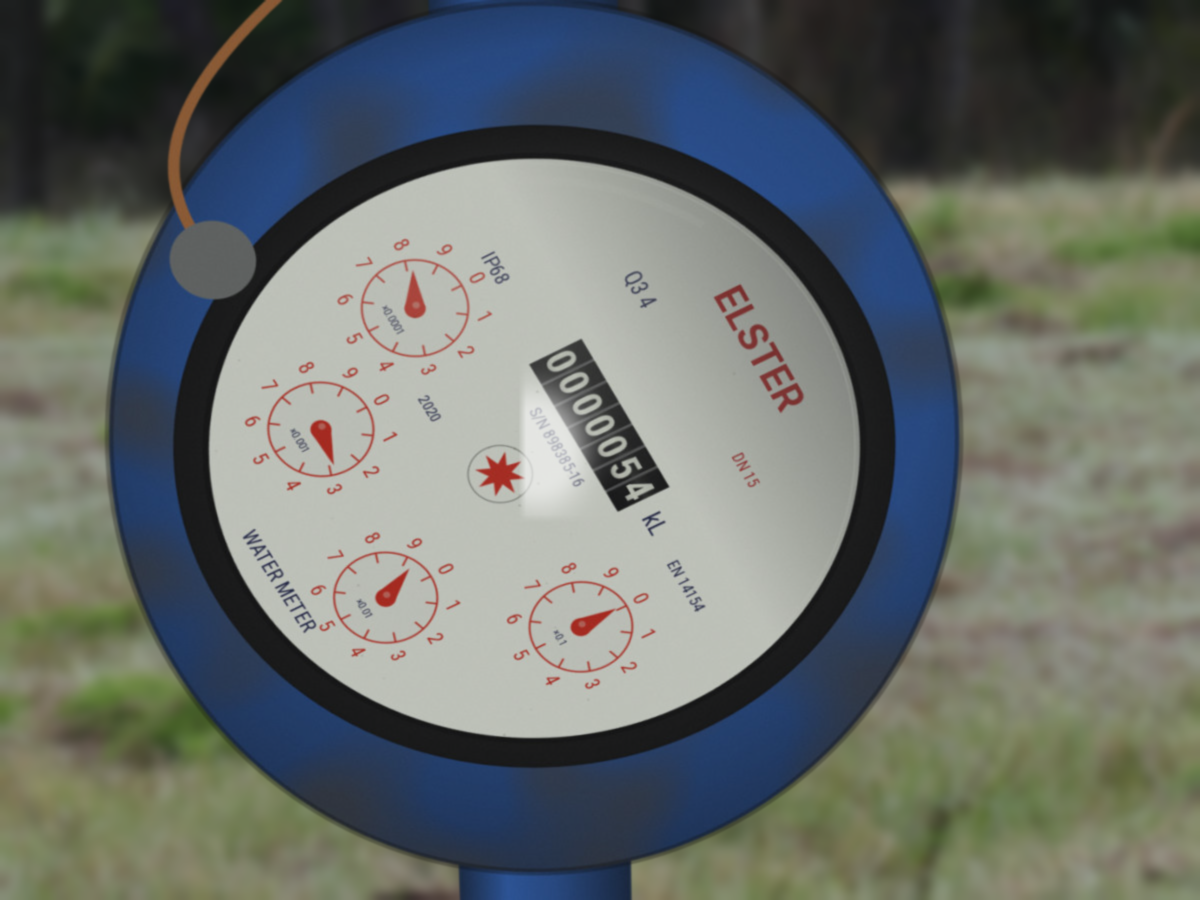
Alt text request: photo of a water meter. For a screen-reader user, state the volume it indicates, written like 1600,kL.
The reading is 53.9928,kL
